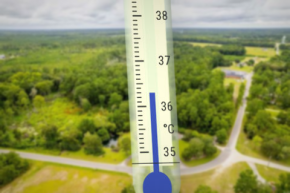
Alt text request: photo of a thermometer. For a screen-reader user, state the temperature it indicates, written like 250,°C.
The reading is 36.3,°C
